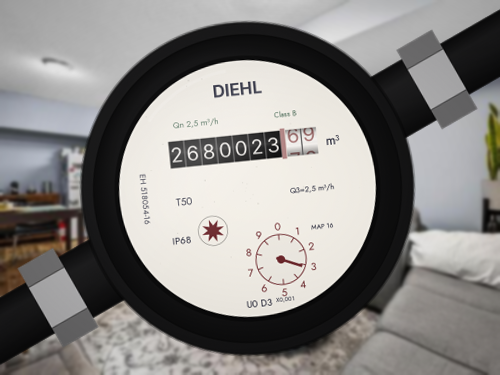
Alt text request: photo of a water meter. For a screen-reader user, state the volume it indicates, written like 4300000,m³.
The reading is 2680023.693,m³
